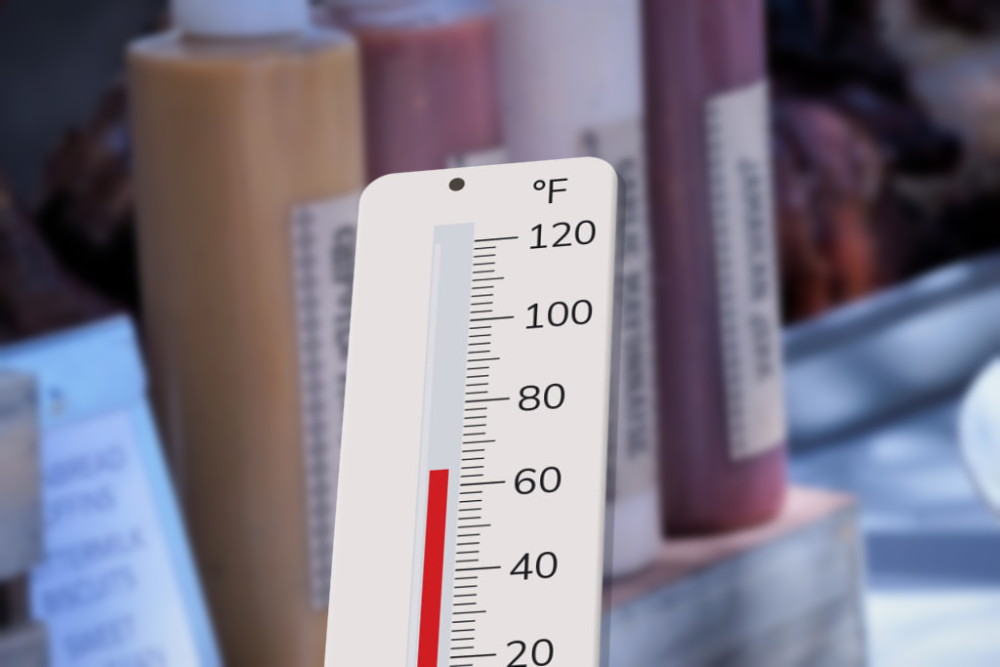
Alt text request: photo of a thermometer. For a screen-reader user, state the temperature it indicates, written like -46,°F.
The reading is 64,°F
